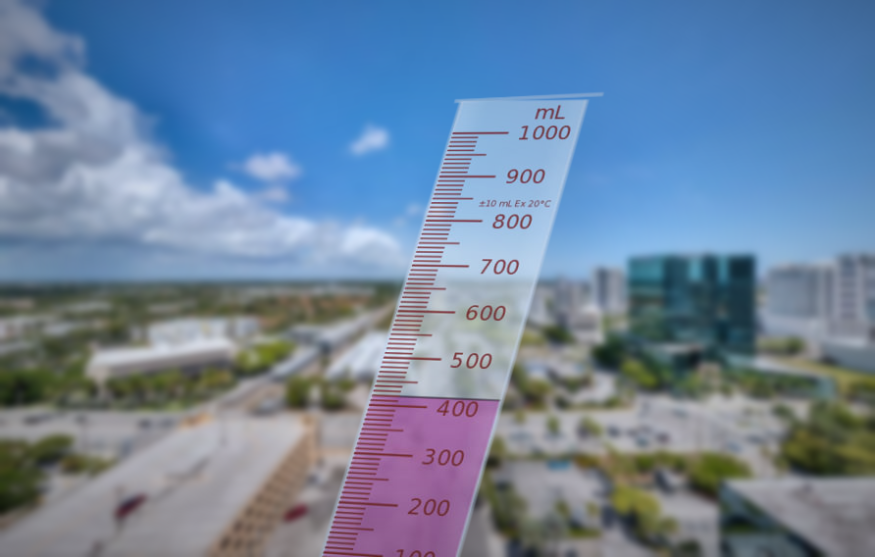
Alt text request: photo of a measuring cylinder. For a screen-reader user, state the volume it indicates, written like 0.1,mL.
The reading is 420,mL
